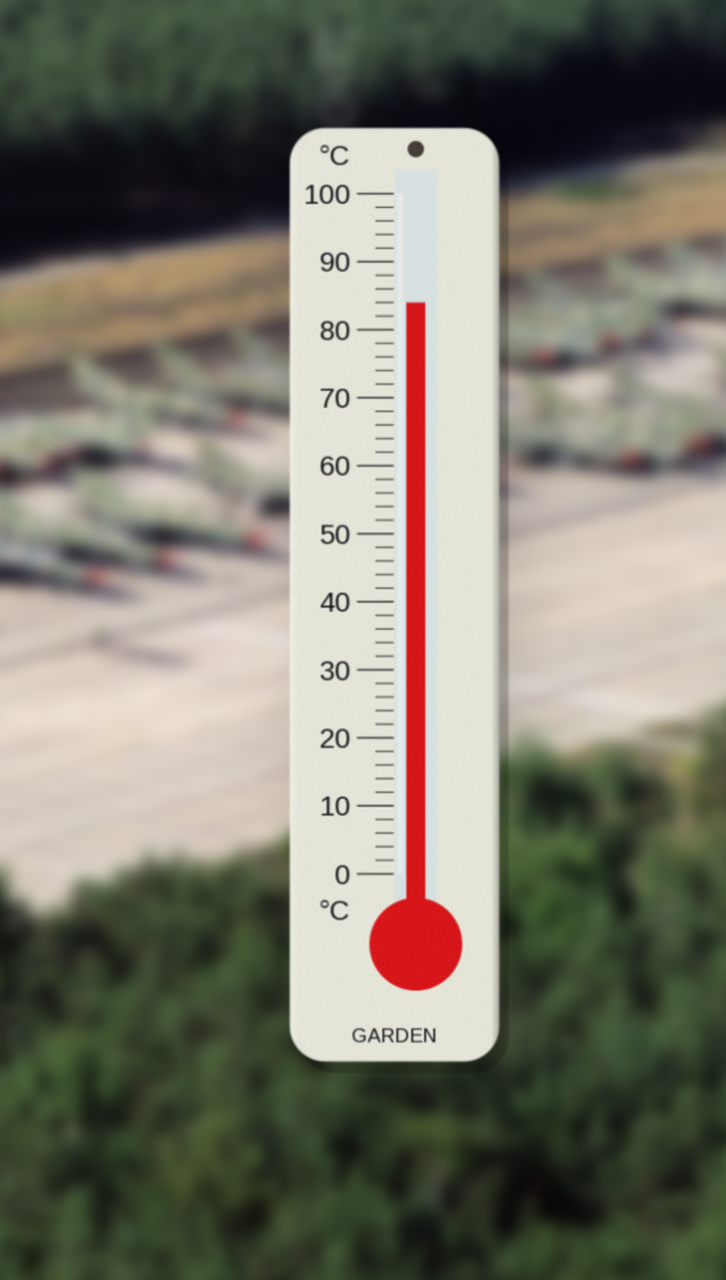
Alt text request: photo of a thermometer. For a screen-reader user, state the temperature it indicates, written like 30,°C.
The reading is 84,°C
